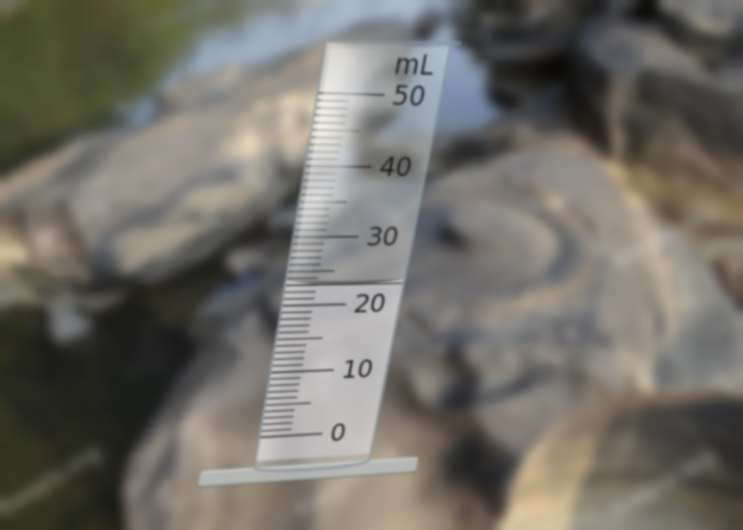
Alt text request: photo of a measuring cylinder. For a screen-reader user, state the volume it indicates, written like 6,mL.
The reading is 23,mL
